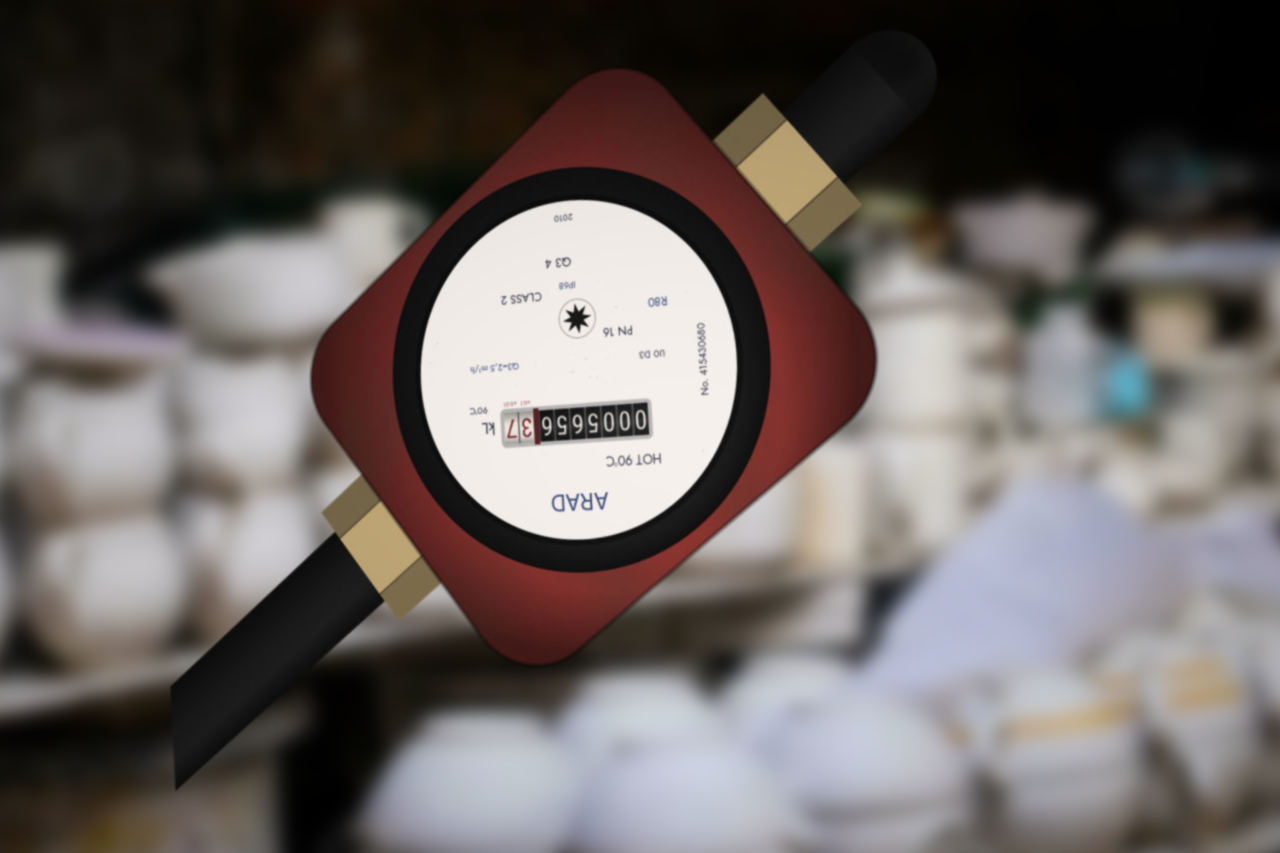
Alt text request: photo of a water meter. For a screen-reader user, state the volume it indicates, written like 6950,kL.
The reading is 5656.37,kL
